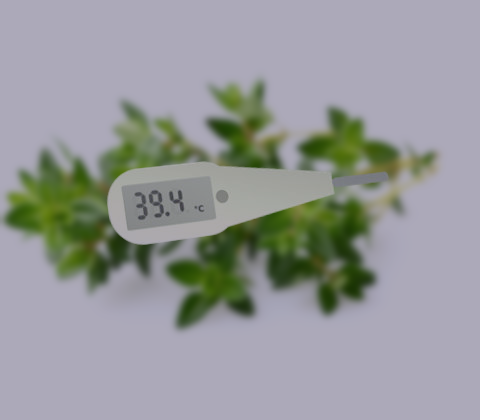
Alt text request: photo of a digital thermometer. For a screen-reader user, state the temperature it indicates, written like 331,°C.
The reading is 39.4,°C
